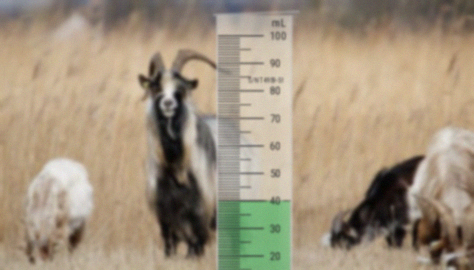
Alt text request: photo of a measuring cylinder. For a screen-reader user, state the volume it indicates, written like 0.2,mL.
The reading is 40,mL
